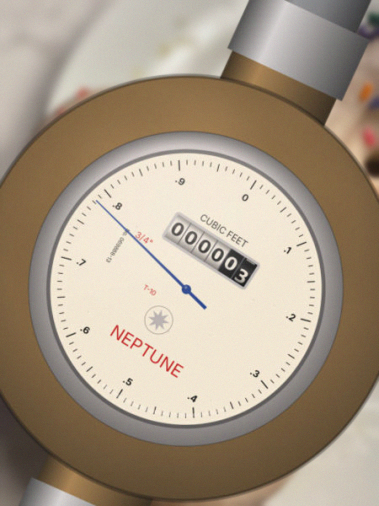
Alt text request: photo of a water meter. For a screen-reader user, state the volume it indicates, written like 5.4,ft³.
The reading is 2.78,ft³
